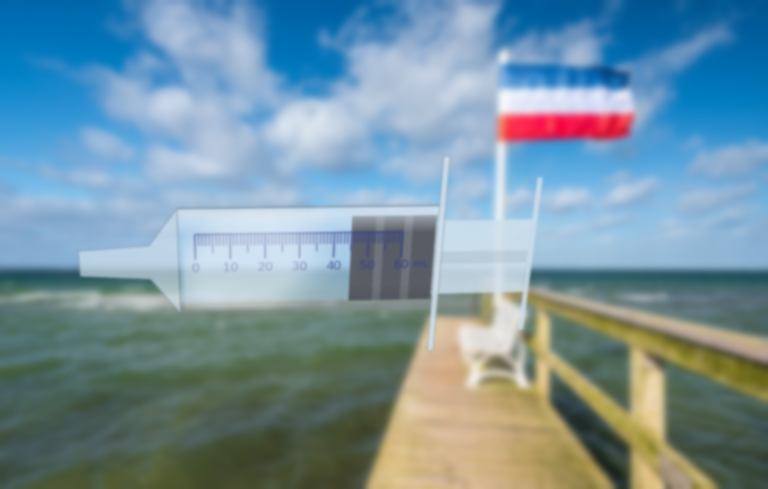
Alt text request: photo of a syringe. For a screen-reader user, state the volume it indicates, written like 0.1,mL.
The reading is 45,mL
